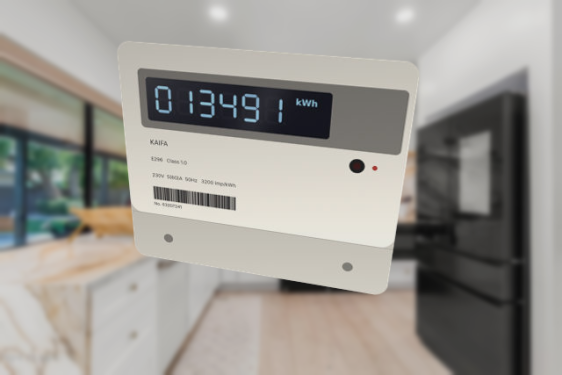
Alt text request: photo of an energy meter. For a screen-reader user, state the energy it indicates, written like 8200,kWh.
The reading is 13491,kWh
